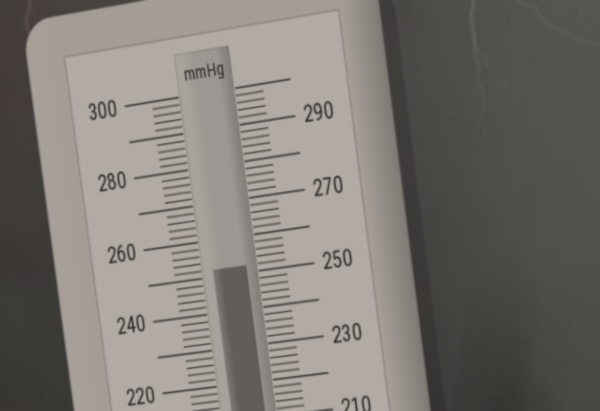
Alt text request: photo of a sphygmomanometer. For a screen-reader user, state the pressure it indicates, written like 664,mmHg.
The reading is 252,mmHg
